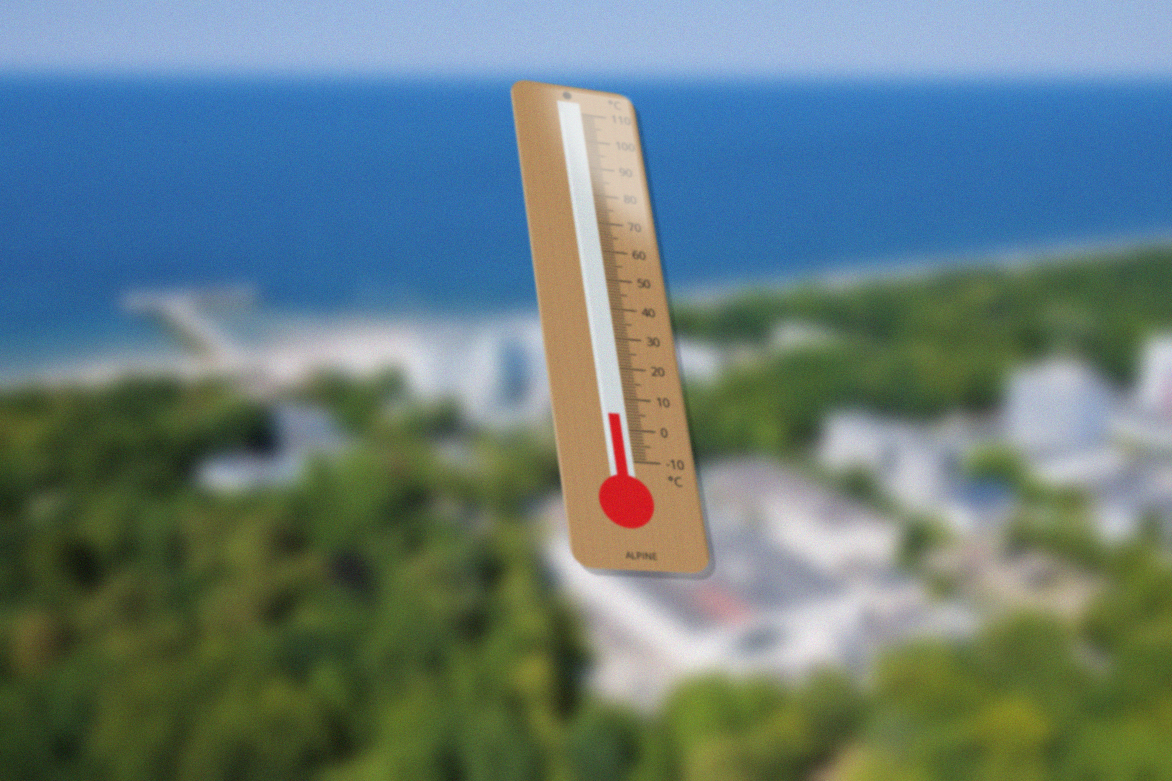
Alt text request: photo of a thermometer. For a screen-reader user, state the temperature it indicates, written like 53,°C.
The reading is 5,°C
